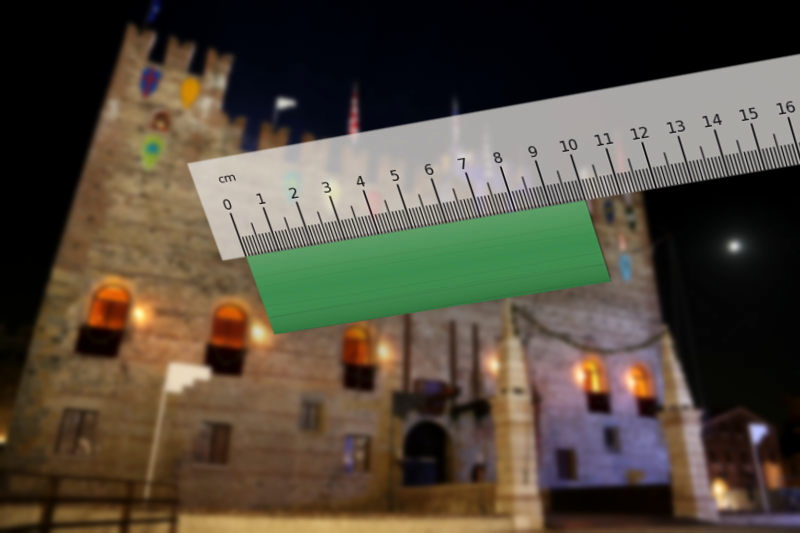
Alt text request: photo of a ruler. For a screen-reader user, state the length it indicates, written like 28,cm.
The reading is 10,cm
